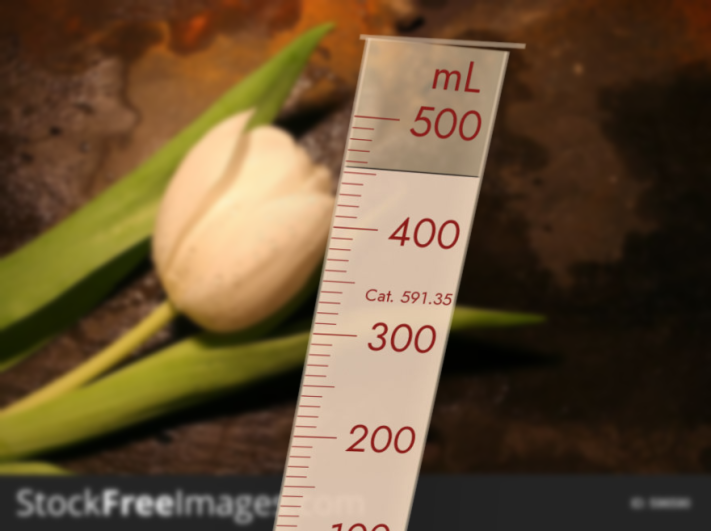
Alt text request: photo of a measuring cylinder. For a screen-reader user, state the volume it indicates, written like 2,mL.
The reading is 455,mL
